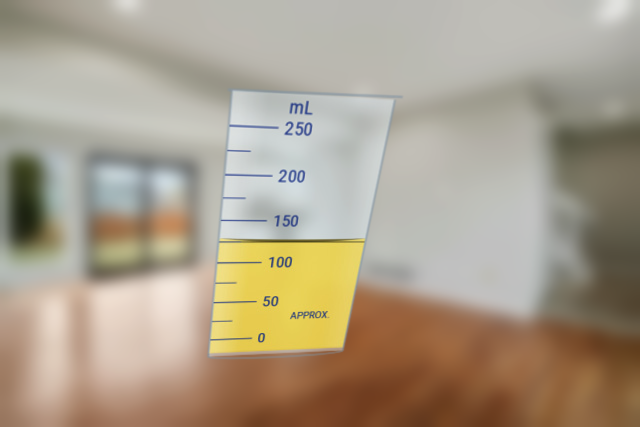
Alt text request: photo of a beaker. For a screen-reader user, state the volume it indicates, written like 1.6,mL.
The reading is 125,mL
